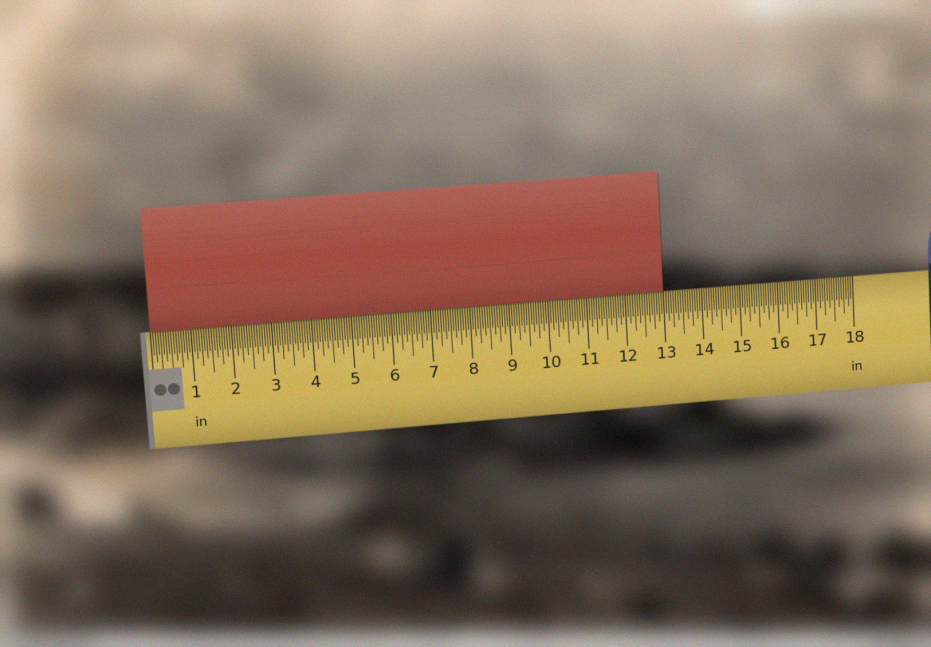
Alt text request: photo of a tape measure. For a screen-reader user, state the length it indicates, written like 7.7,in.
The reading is 13,in
